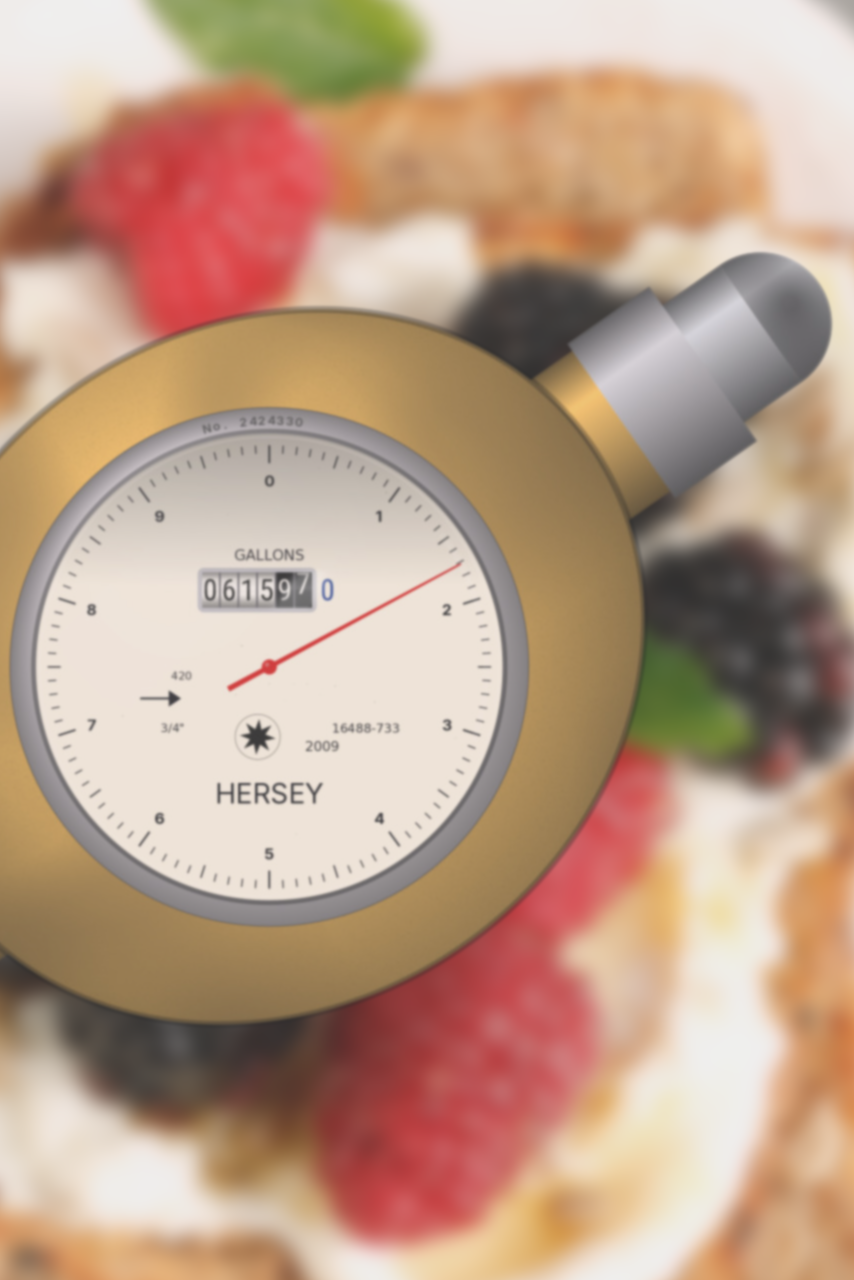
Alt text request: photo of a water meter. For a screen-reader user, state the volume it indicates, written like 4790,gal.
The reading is 615971.7,gal
